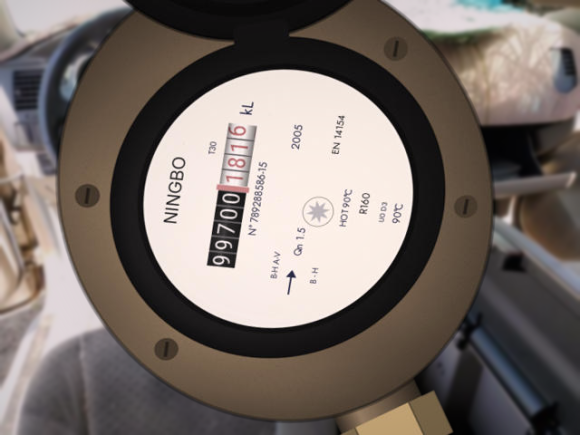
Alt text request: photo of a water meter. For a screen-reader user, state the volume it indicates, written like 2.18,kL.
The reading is 99700.1816,kL
